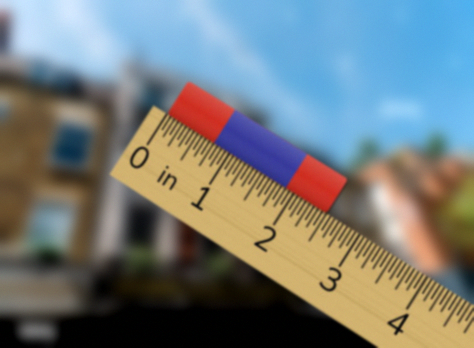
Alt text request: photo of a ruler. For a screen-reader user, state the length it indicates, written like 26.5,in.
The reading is 2.5,in
